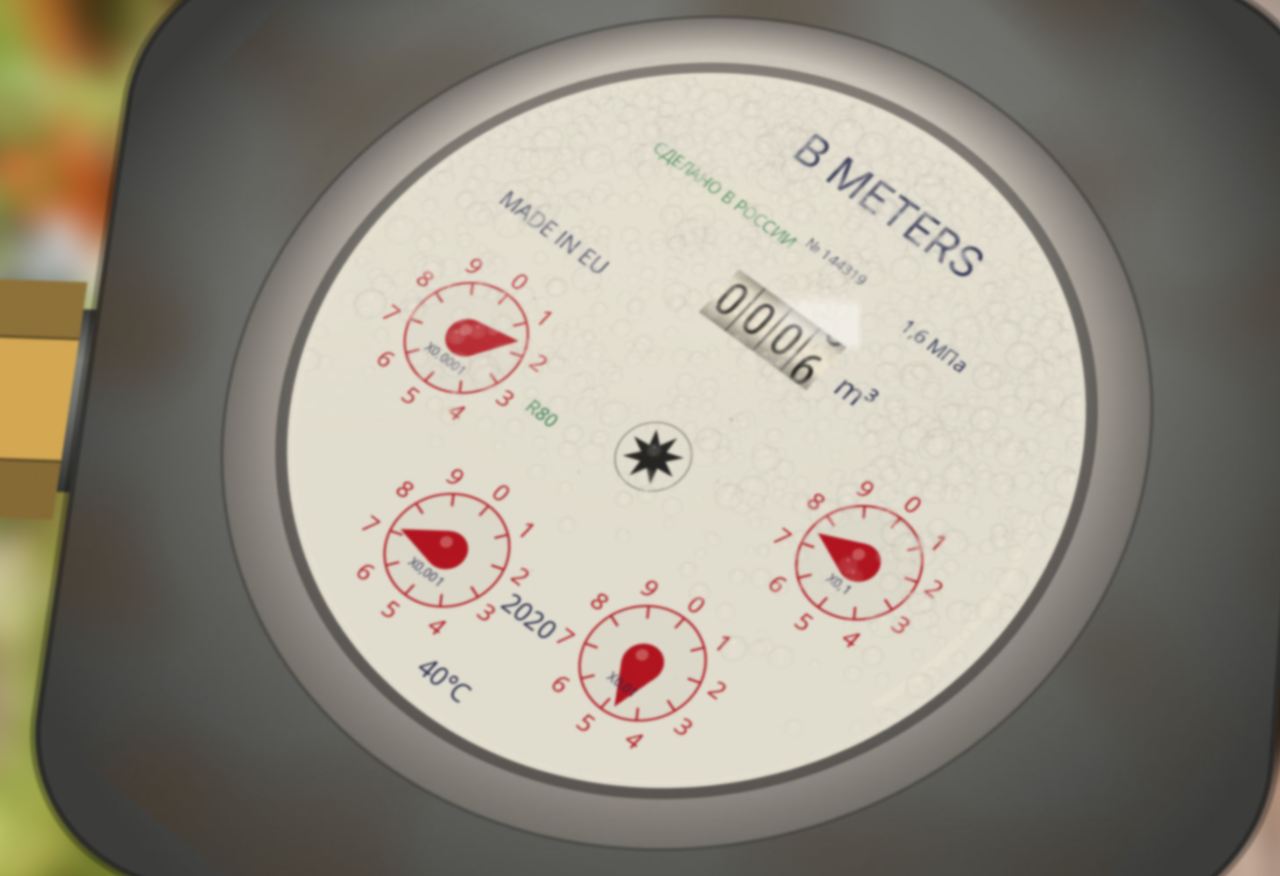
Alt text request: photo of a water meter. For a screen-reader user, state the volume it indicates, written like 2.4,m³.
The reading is 5.7471,m³
